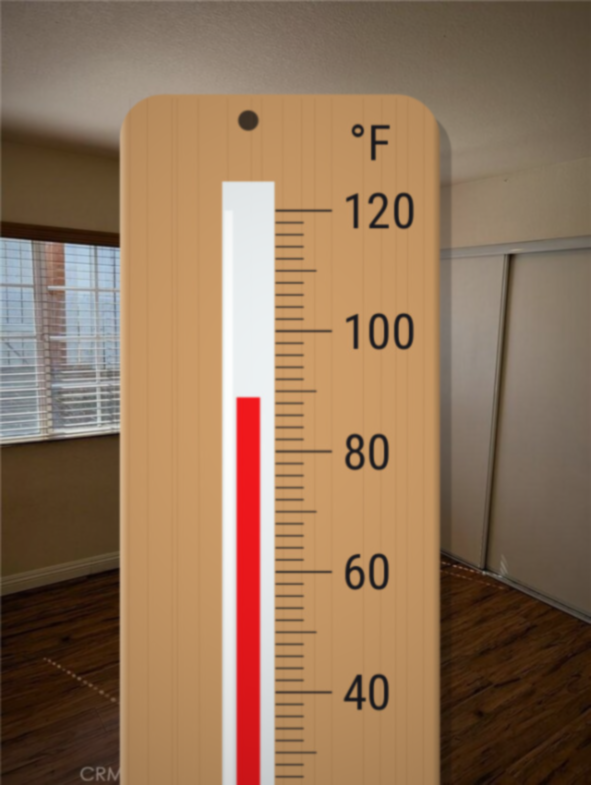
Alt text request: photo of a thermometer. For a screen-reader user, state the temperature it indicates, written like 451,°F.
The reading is 89,°F
